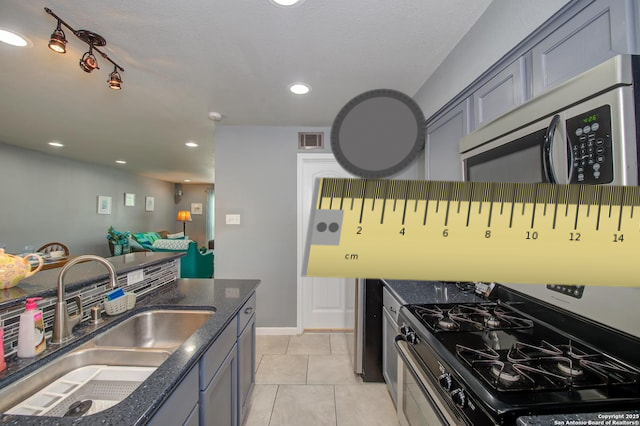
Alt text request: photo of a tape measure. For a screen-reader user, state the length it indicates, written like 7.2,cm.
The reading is 4.5,cm
